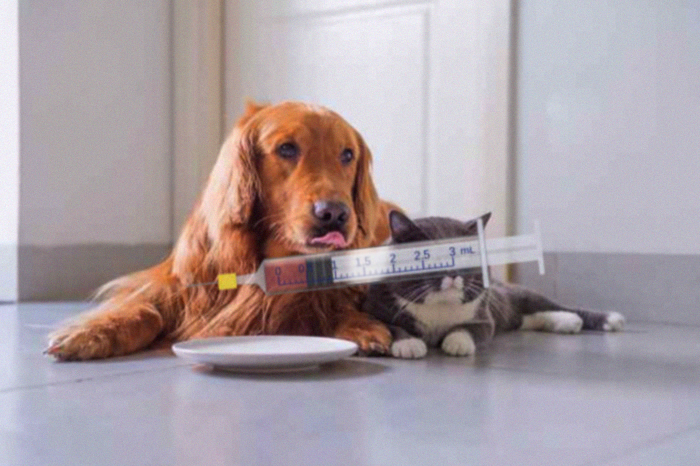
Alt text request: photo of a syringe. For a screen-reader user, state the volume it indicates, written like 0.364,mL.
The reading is 0.5,mL
